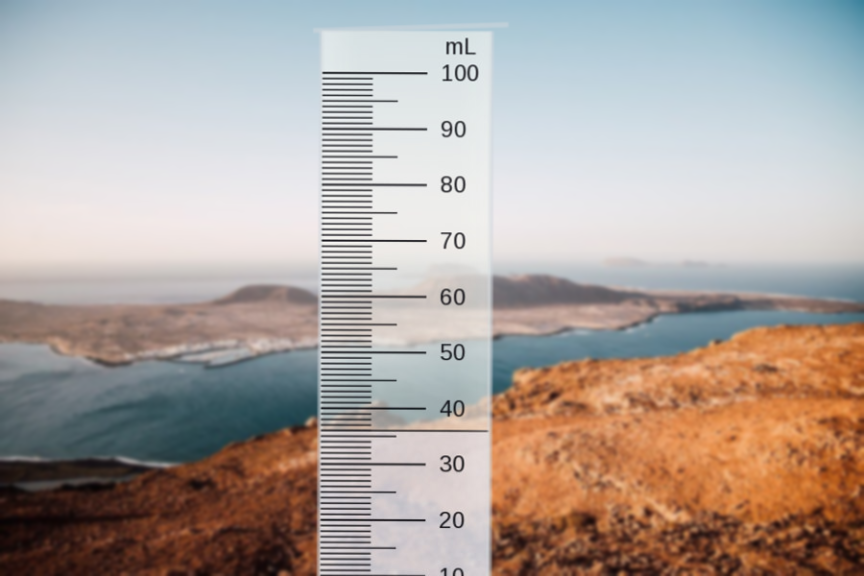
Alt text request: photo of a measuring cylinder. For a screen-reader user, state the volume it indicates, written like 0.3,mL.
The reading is 36,mL
